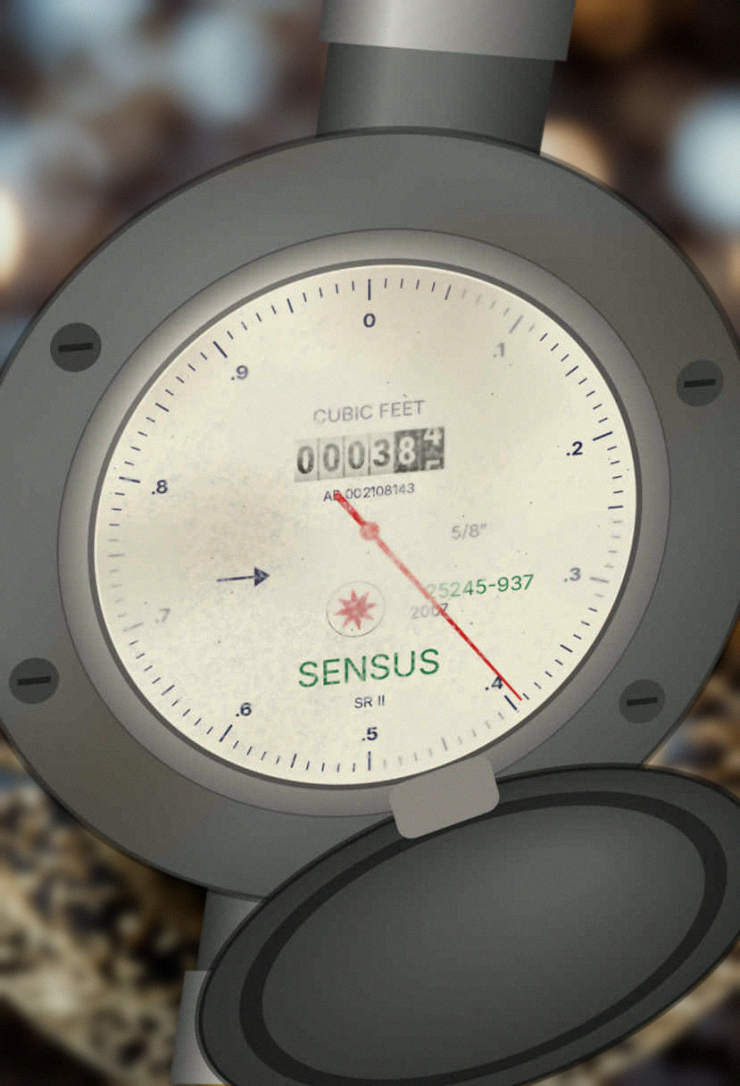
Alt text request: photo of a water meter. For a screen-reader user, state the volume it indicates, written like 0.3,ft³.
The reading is 384.39,ft³
